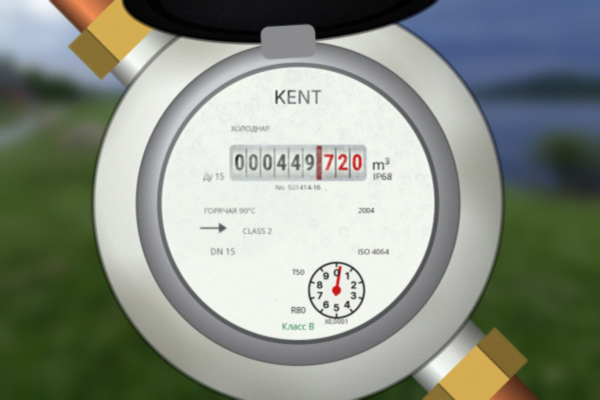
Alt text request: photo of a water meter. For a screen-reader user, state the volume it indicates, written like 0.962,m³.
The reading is 449.7200,m³
